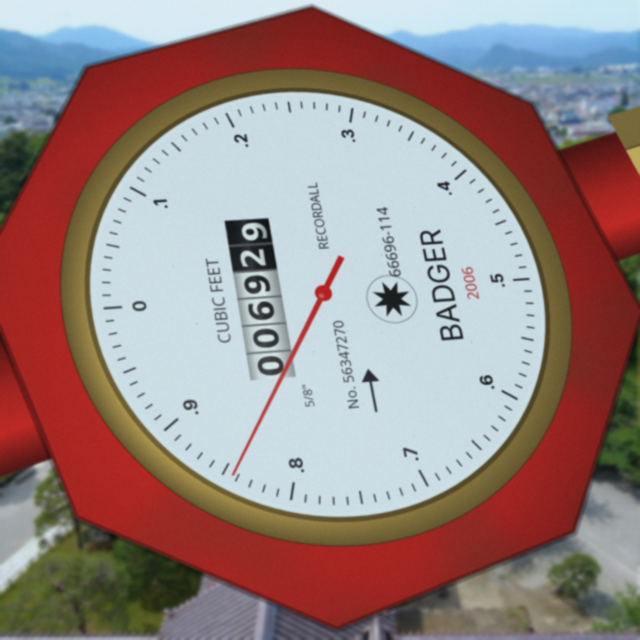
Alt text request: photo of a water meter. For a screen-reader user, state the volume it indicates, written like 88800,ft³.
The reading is 6928.84,ft³
